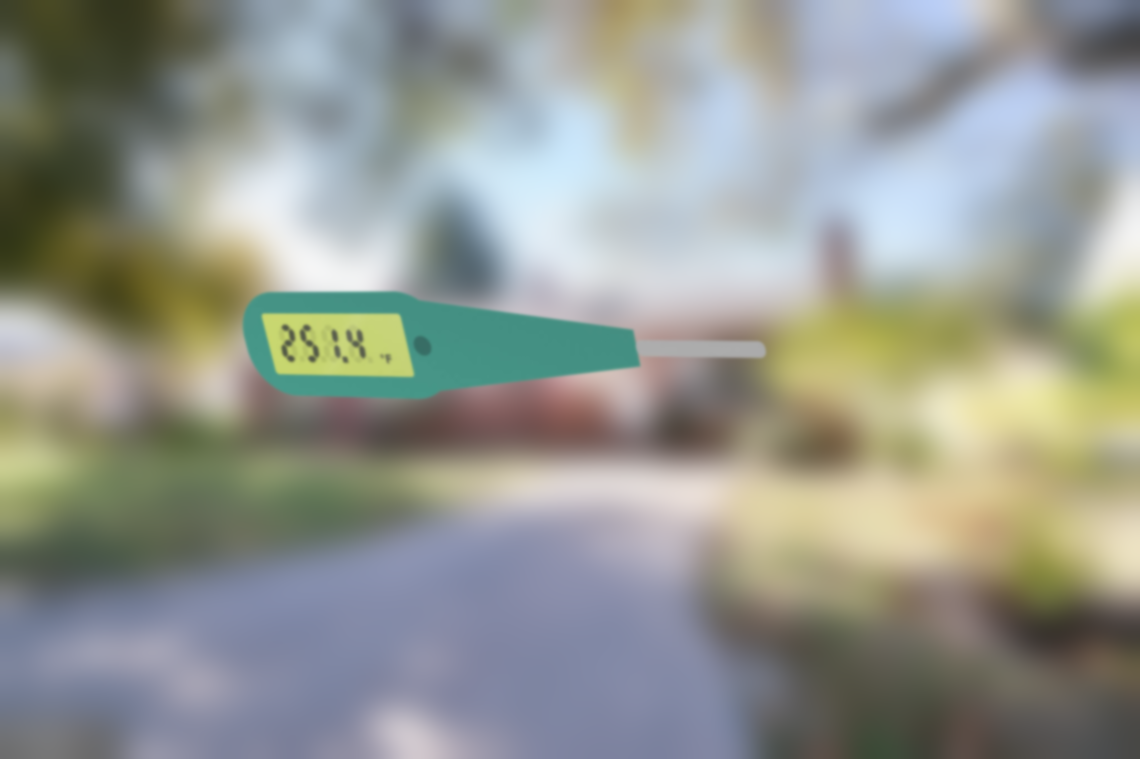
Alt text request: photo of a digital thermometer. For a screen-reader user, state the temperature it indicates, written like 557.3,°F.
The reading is 251.4,°F
